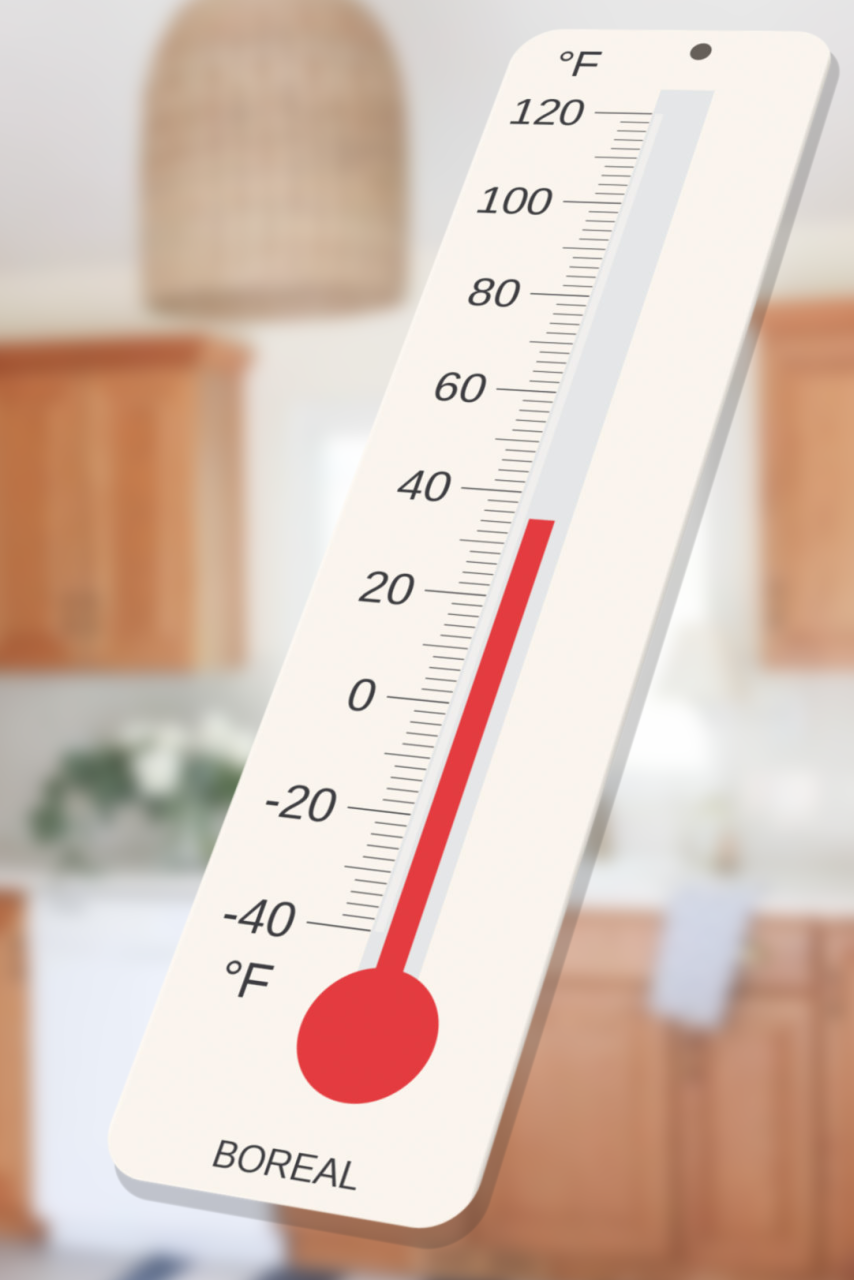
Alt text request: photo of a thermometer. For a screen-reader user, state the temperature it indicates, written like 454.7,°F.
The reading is 35,°F
